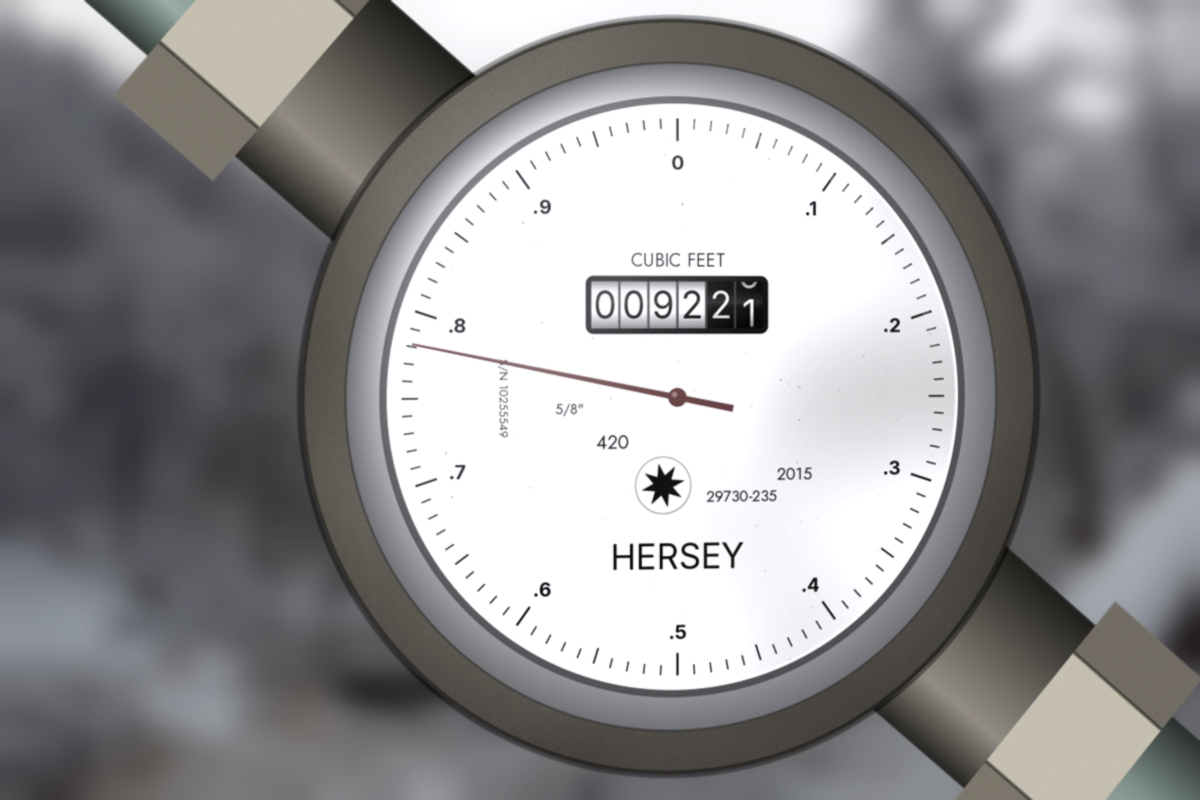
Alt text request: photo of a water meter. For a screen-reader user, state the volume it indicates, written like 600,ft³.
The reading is 9220.78,ft³
